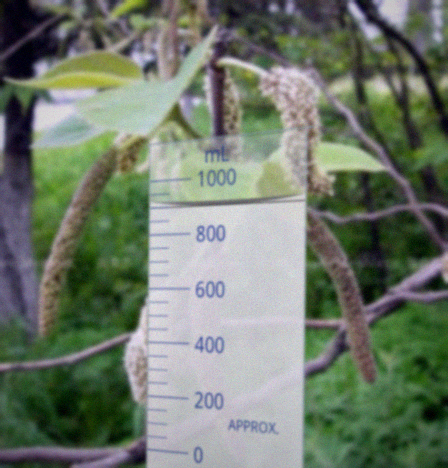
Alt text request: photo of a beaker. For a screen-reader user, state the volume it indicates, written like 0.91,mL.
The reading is 900,mL
